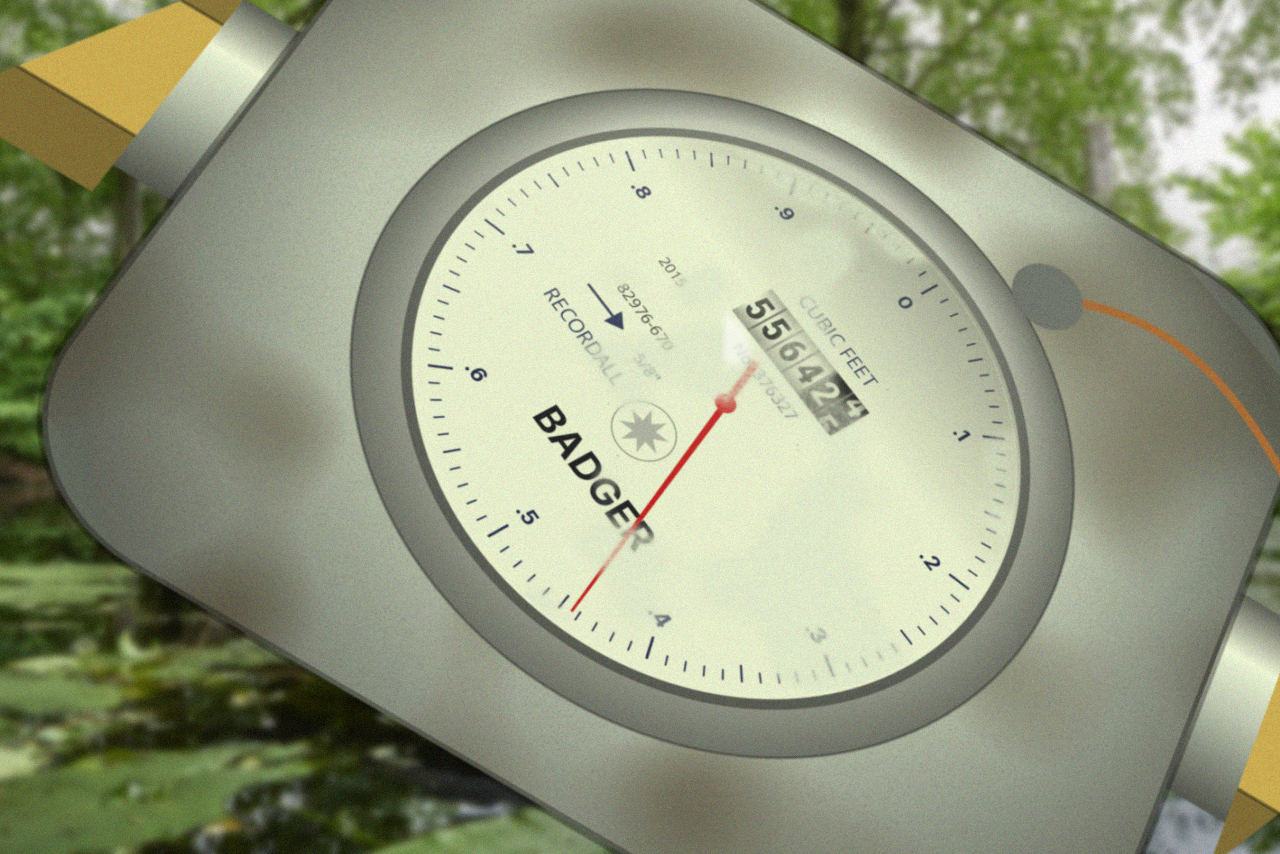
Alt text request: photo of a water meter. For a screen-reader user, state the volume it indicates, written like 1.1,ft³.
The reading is 556424.44,ft³
